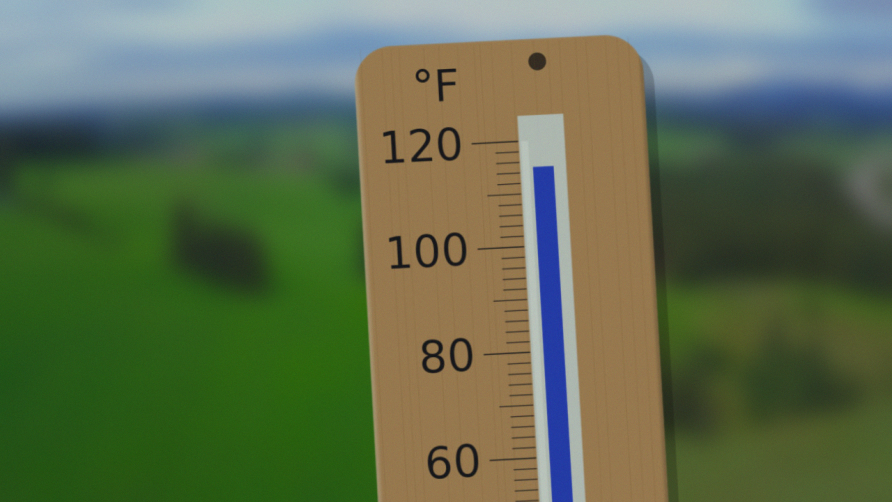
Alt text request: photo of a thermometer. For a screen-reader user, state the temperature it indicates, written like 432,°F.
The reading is 115,°F
